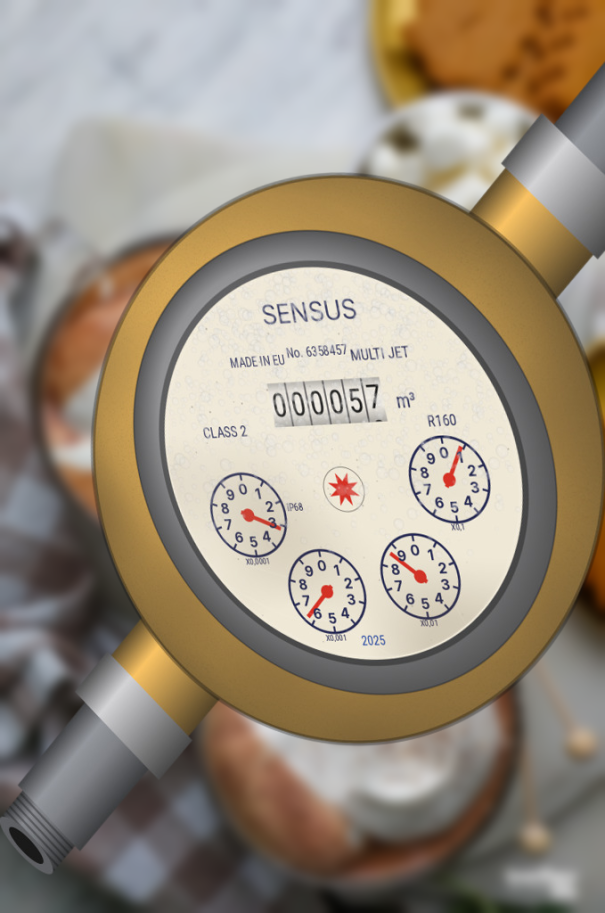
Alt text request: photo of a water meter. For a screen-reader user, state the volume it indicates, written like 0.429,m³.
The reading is 57.0863,m³
